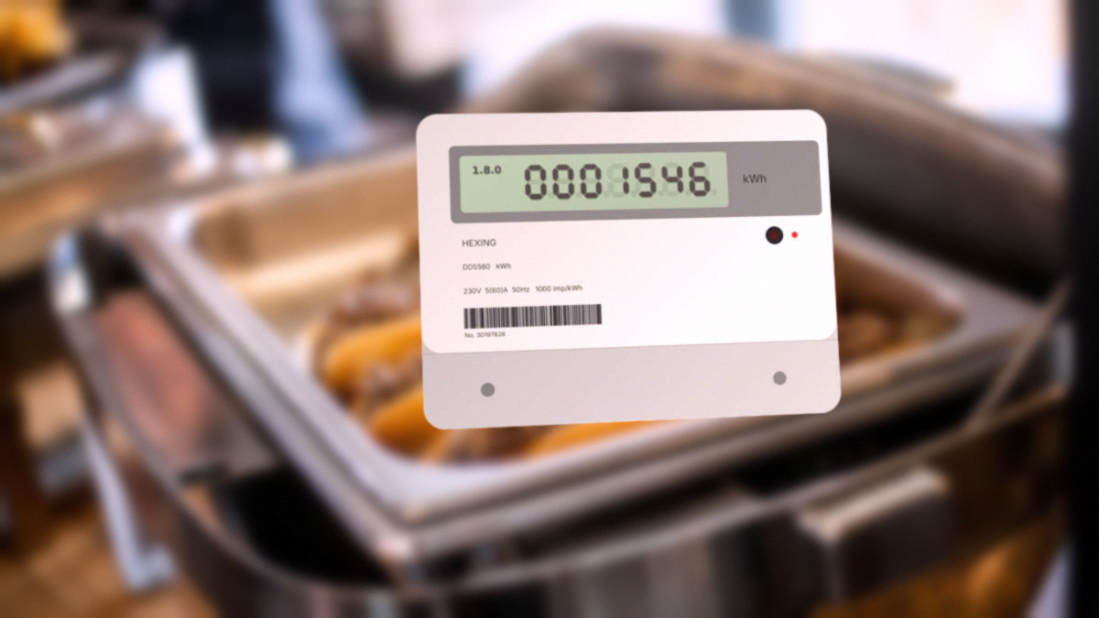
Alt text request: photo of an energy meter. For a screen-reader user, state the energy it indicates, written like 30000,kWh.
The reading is 1546,kWh
